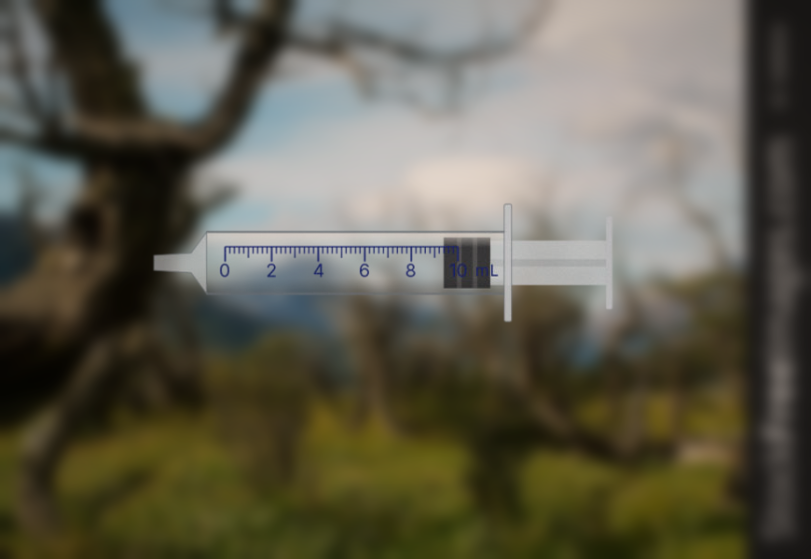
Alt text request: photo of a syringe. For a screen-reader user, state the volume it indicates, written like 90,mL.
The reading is 9.4,mL
